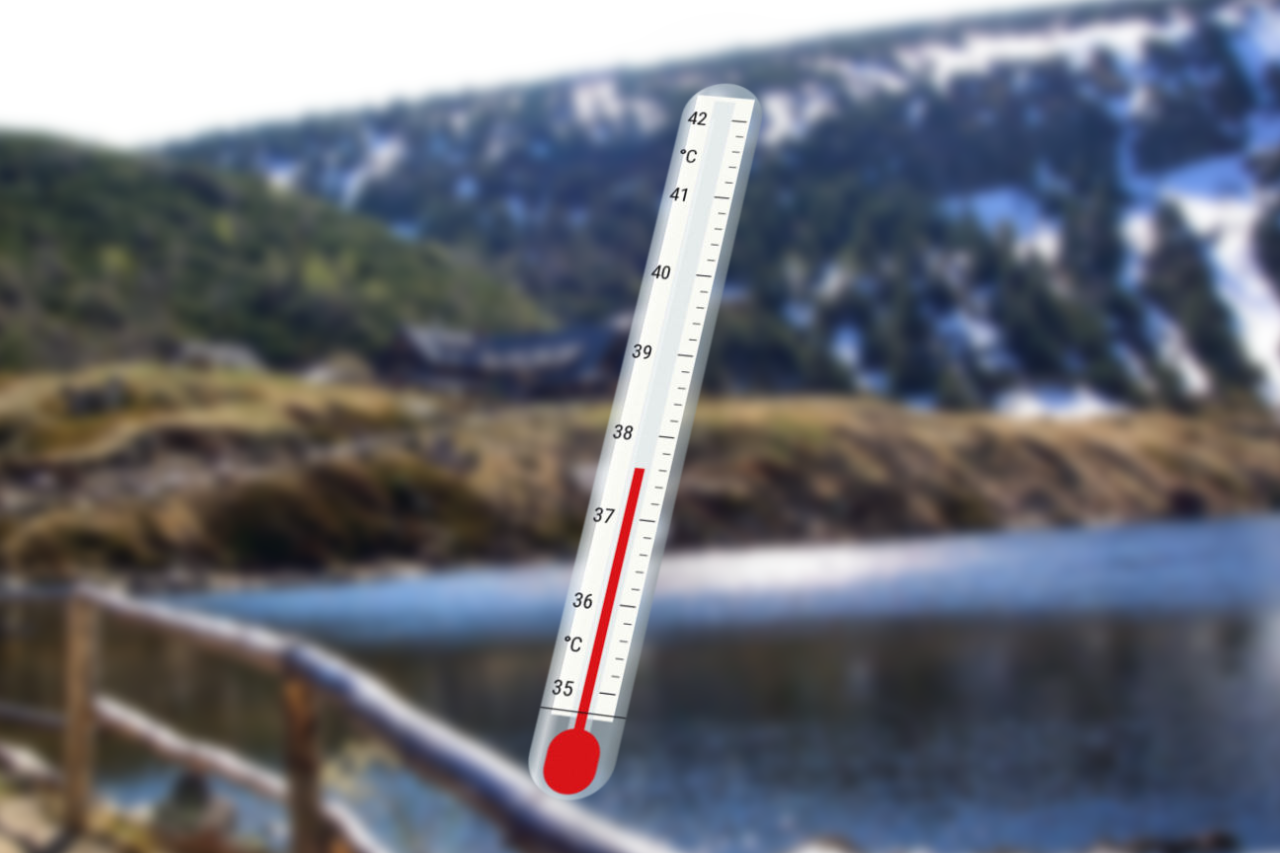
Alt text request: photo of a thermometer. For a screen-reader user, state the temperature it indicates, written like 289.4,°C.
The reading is 37.6,°C
